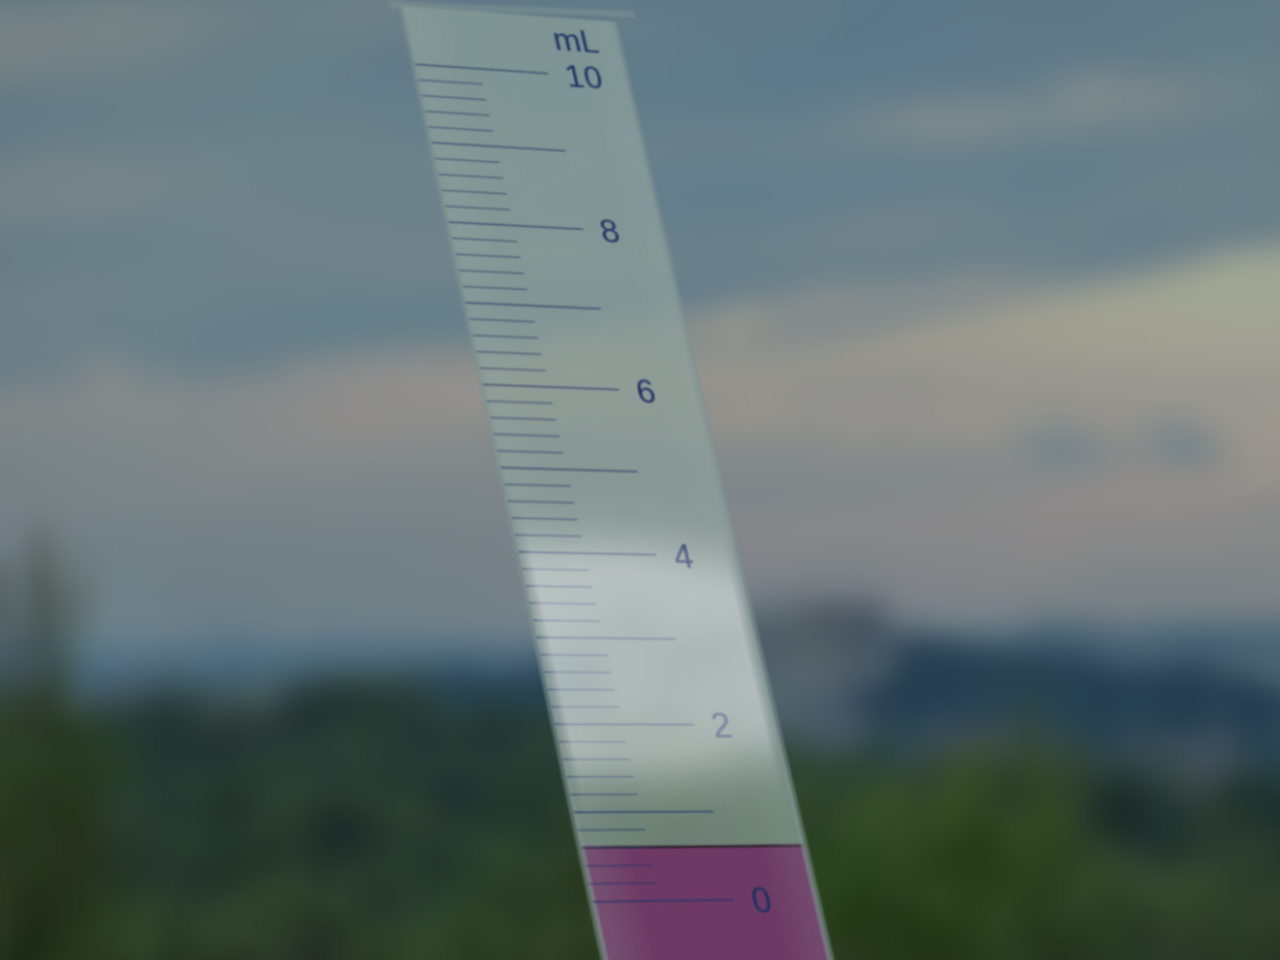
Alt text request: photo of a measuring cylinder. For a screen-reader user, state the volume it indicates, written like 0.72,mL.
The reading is 0.6,mL
